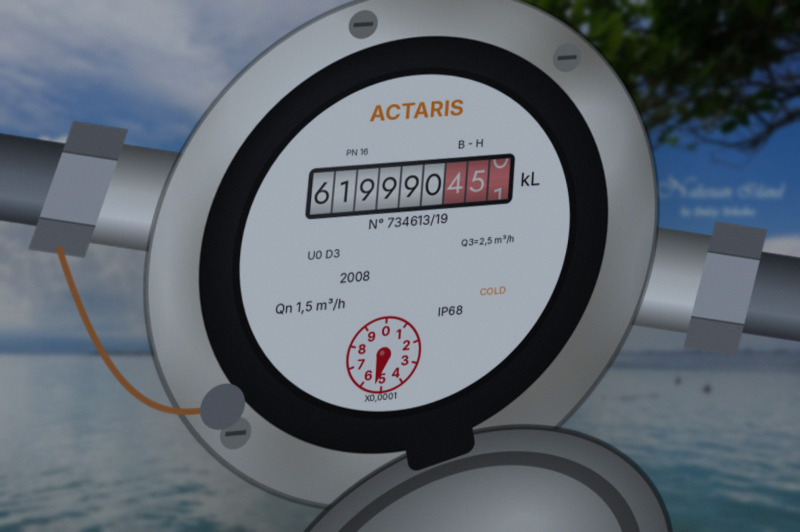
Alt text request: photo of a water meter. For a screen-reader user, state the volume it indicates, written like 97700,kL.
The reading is 619990.4505,kL
